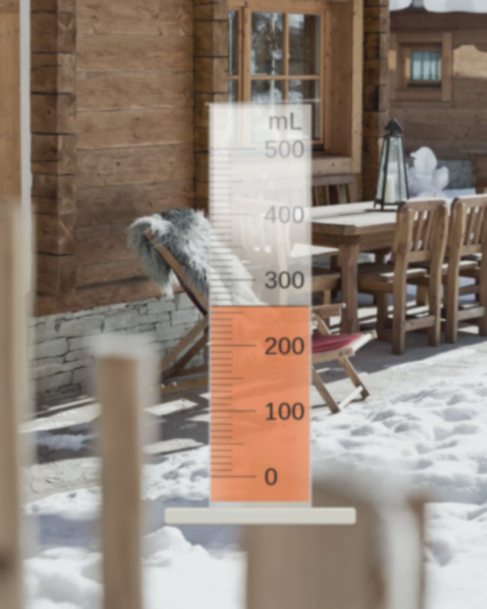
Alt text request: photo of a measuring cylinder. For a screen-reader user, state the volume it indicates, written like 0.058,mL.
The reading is 260,mL
